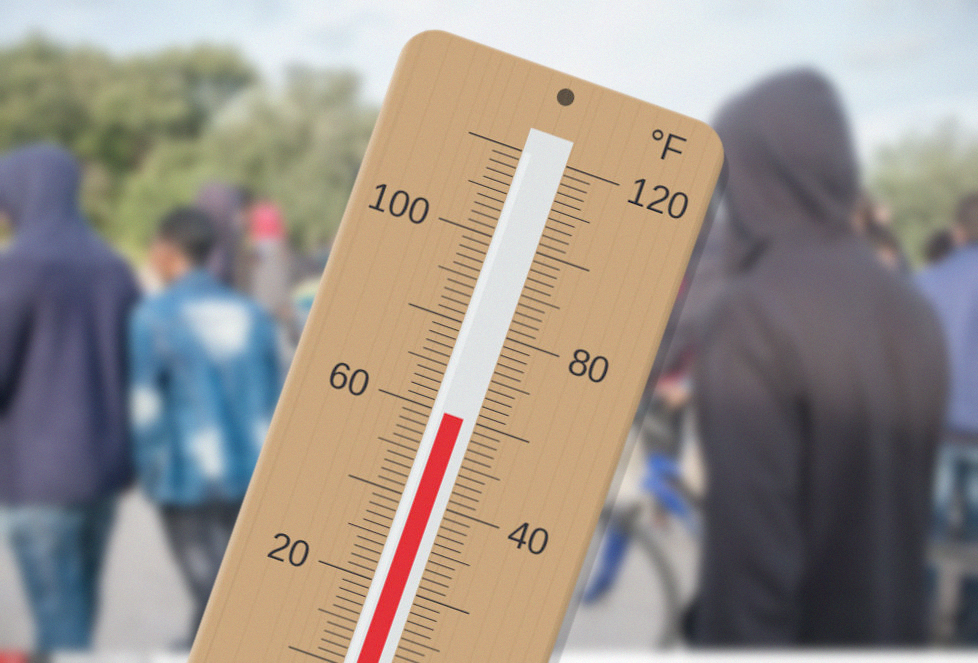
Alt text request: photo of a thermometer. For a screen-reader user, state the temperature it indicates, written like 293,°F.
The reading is 60,°F
